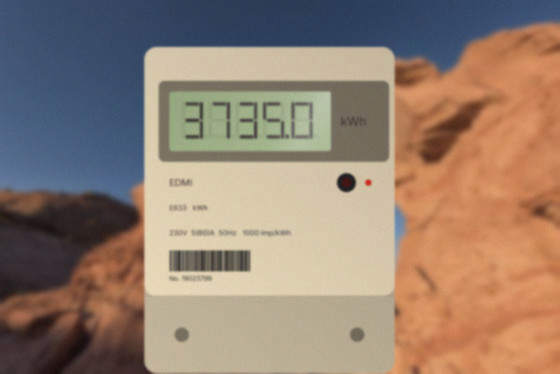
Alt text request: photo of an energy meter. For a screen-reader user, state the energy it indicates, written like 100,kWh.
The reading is 3735.0,kWh
